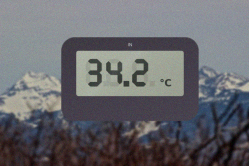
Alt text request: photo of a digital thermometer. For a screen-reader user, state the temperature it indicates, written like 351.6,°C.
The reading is 34.2,°C
